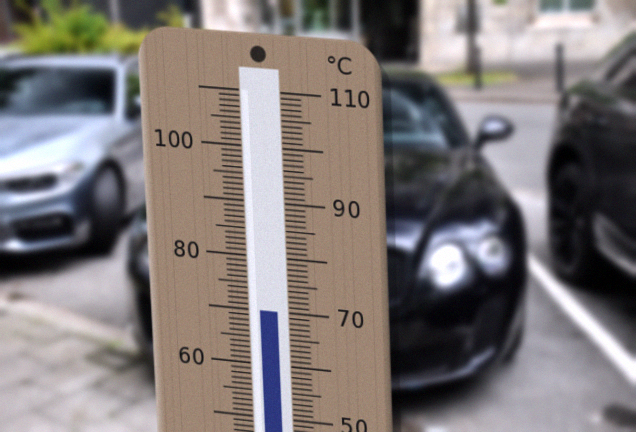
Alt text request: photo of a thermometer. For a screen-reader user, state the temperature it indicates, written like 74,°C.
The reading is 70,°C
